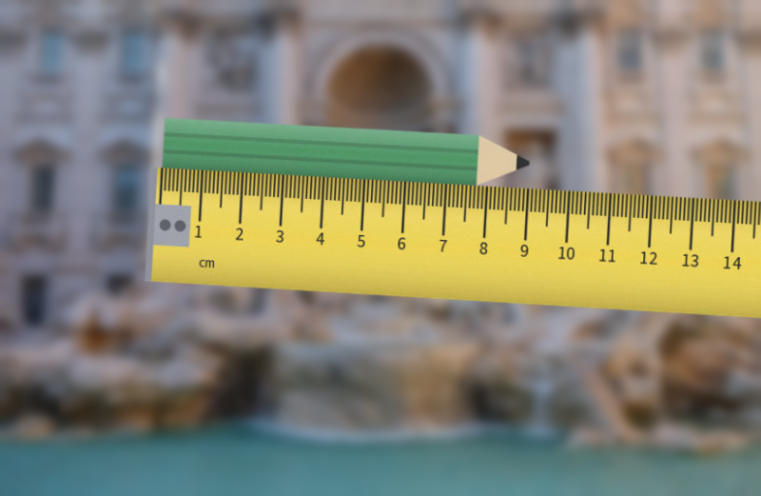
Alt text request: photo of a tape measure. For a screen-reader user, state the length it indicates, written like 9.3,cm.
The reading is 9,cm
